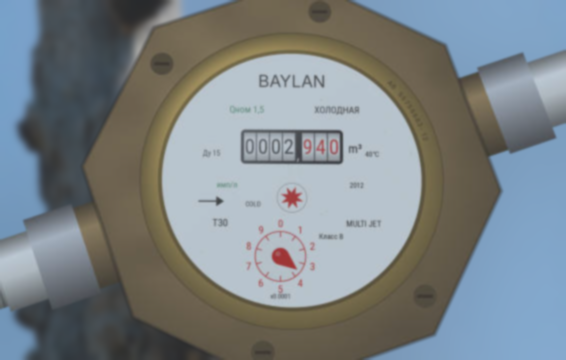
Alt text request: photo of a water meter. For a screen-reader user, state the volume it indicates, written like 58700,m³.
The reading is 2.9403,m³
